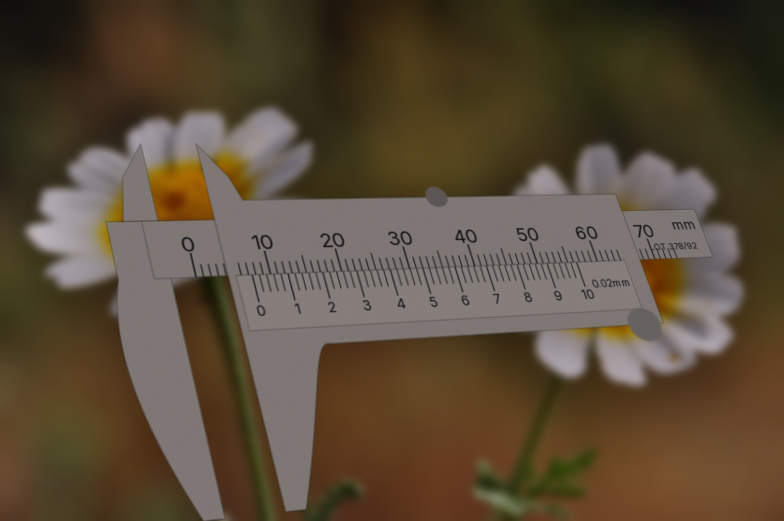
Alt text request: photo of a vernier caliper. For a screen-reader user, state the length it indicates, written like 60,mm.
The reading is 7.5,mm
